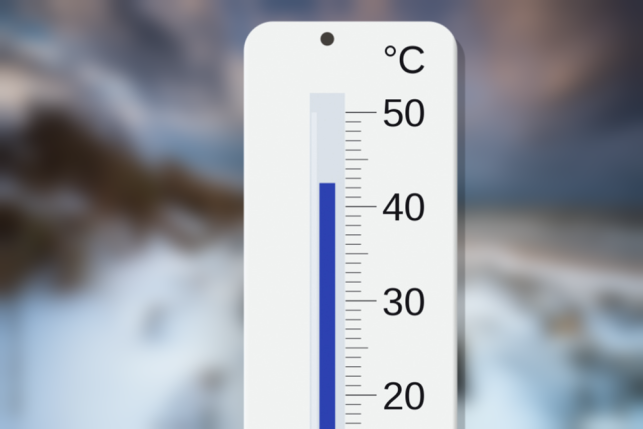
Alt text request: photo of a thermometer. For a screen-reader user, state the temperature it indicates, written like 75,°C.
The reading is 42.5,°C
